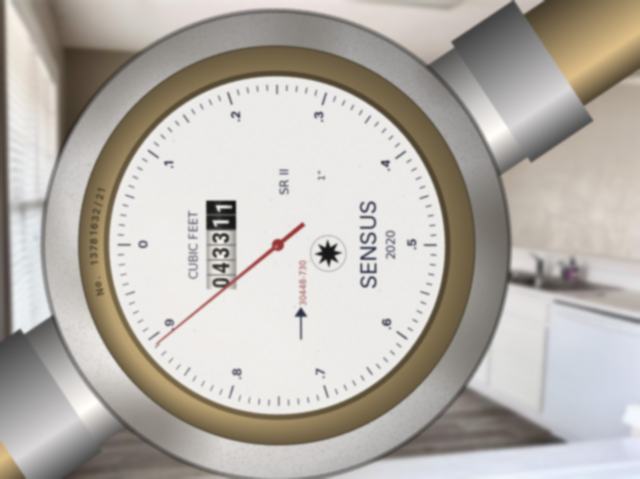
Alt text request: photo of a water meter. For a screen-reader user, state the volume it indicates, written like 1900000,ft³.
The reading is 43310.89,ft³
